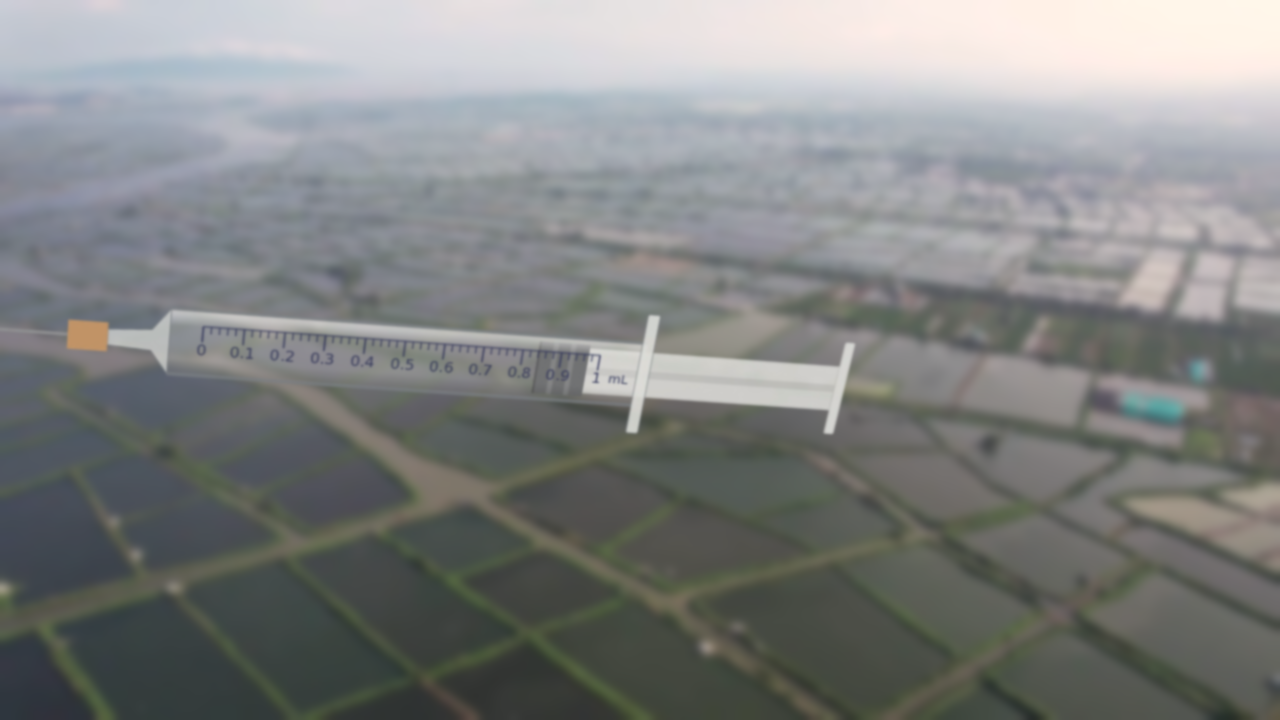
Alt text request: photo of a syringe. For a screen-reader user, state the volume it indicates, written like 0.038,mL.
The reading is 0.84,mL
